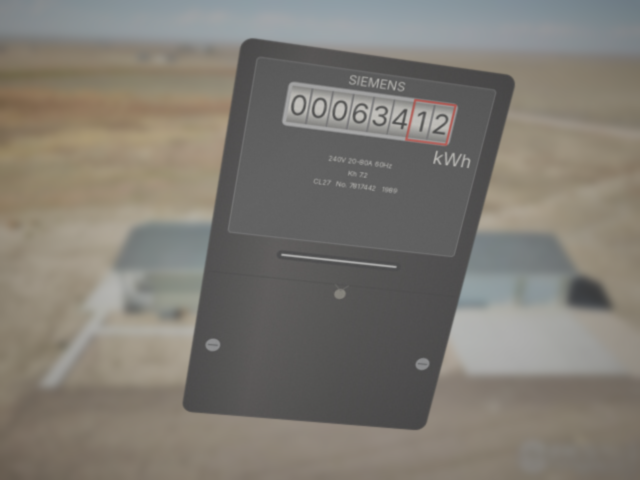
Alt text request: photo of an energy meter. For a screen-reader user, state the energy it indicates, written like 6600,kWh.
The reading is 634.12,kWh
